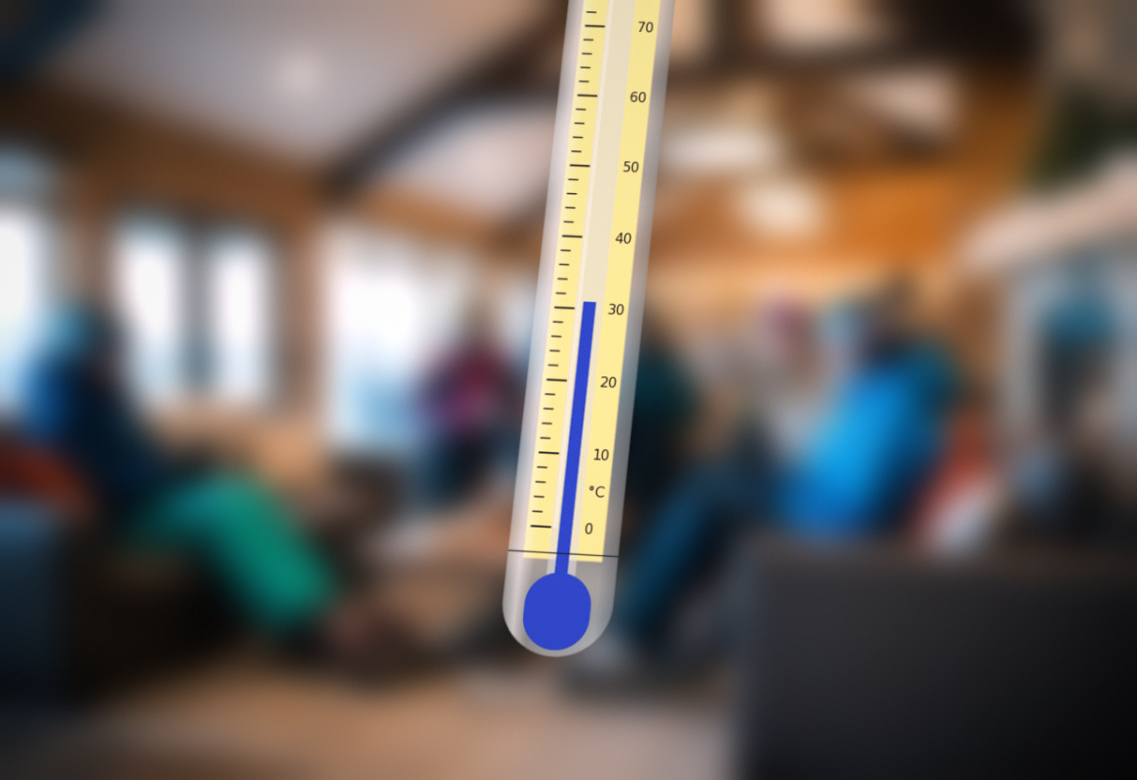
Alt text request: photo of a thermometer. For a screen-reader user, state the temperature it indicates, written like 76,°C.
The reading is 31,°C
